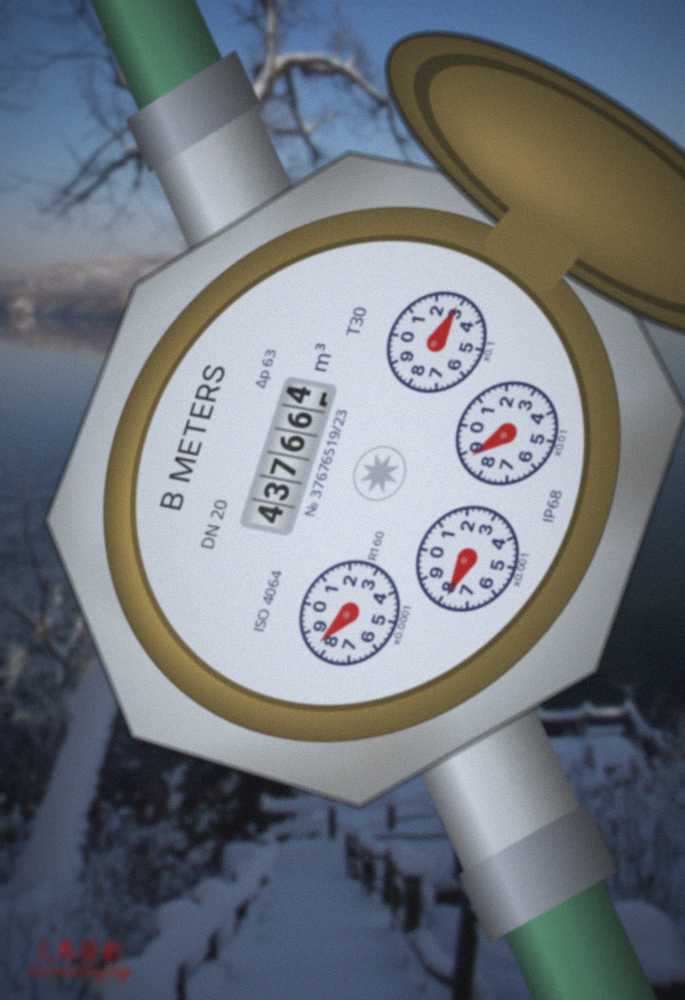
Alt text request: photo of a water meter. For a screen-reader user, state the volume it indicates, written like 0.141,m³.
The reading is 437664.2878,m³
